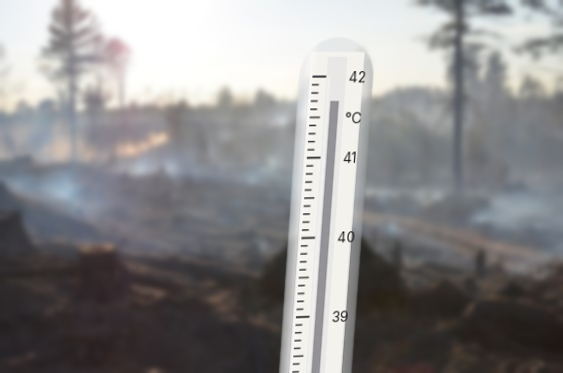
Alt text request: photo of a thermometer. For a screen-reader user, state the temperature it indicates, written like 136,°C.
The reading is 41.7,°C
